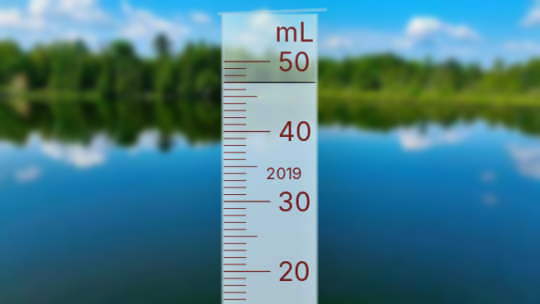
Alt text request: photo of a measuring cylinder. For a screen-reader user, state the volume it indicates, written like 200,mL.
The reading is 47,mL
